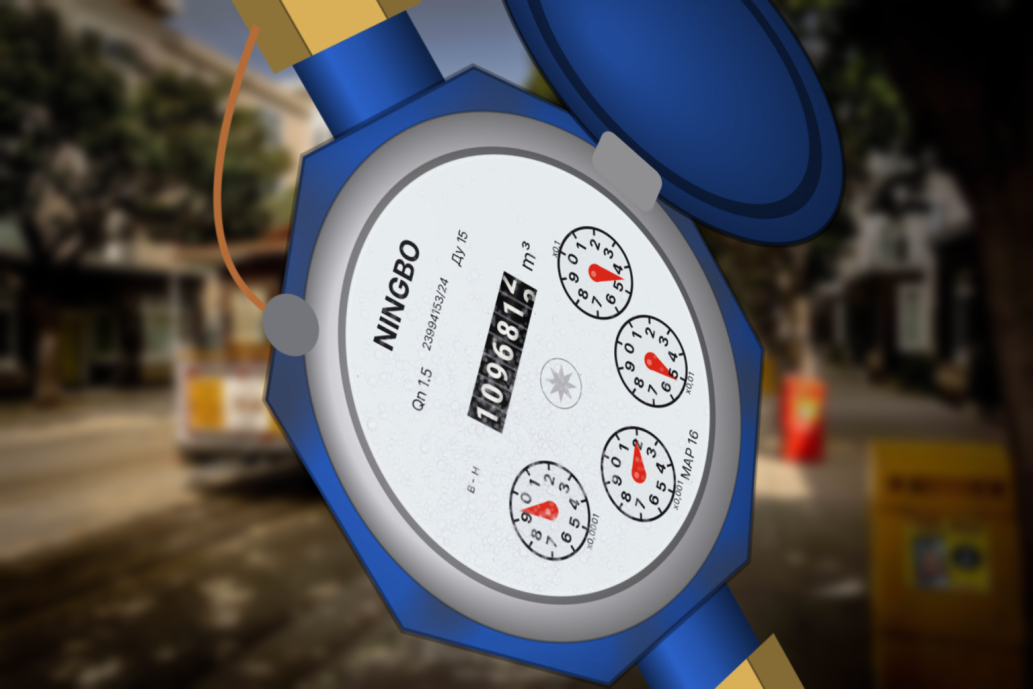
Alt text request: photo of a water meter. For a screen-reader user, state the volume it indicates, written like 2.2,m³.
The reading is 1096812.4519,m³
